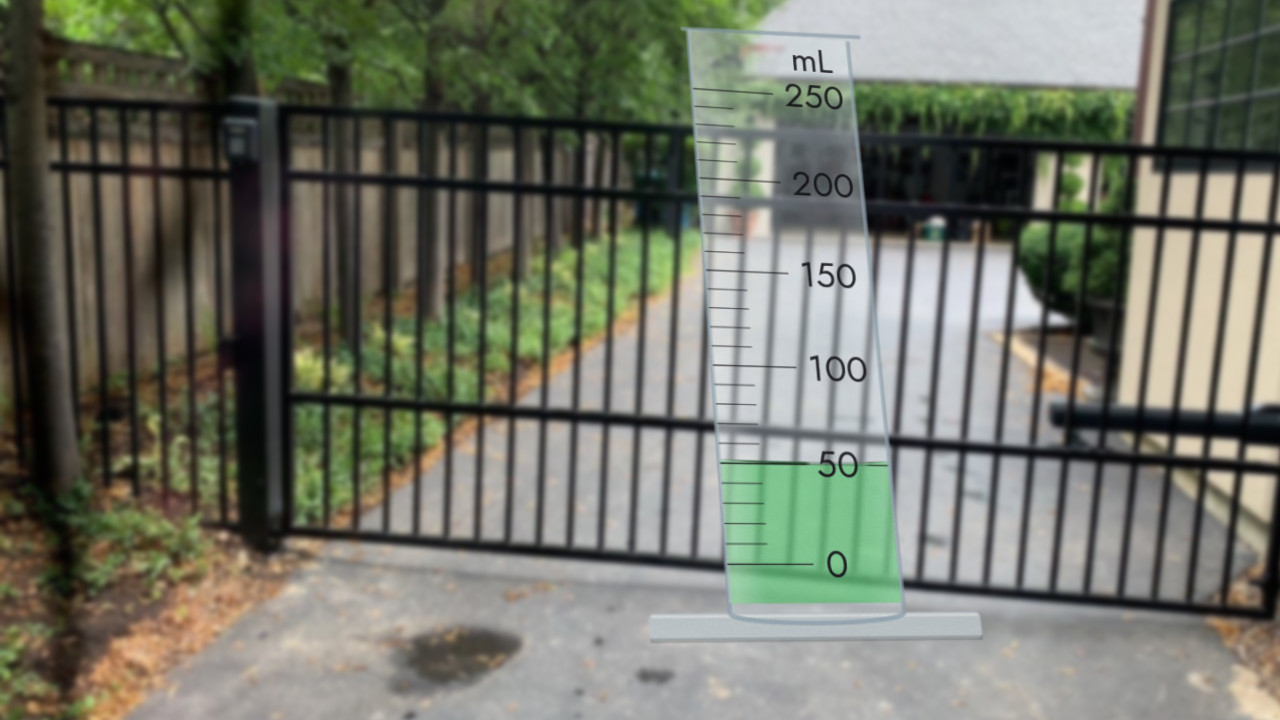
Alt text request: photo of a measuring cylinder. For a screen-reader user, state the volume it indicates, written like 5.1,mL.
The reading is 50,mL
